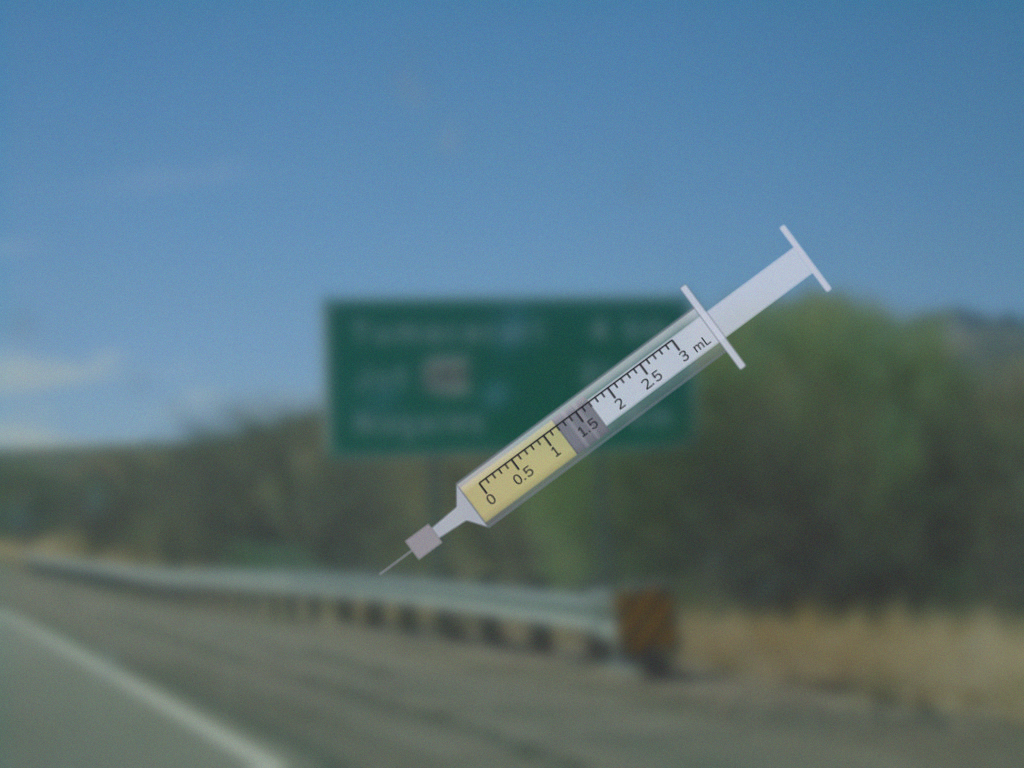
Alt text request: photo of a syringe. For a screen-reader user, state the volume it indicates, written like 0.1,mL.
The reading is 1.2,mL
